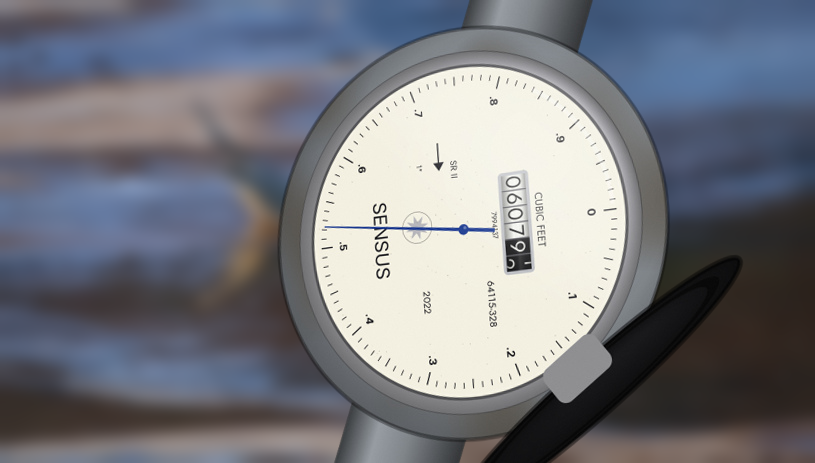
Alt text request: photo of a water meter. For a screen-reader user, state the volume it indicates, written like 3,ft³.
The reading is 60791.52,ft³
